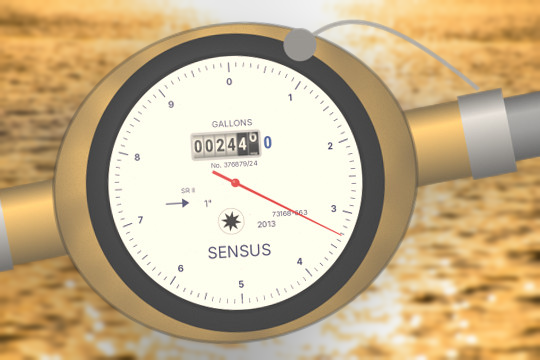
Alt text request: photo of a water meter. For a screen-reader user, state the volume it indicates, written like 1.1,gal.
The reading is 24463.3,gal
